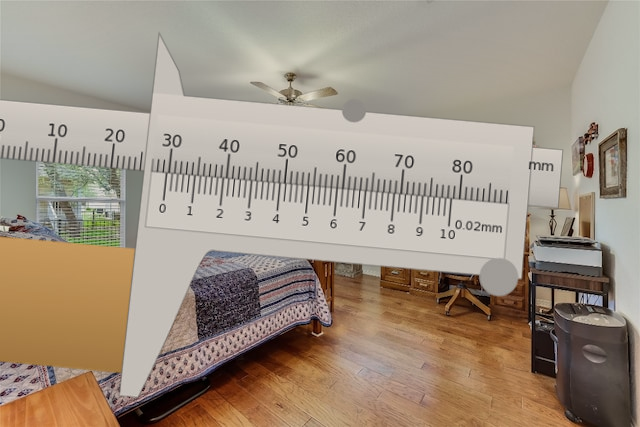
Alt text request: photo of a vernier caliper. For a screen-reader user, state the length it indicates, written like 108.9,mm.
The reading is 29.6,mm
